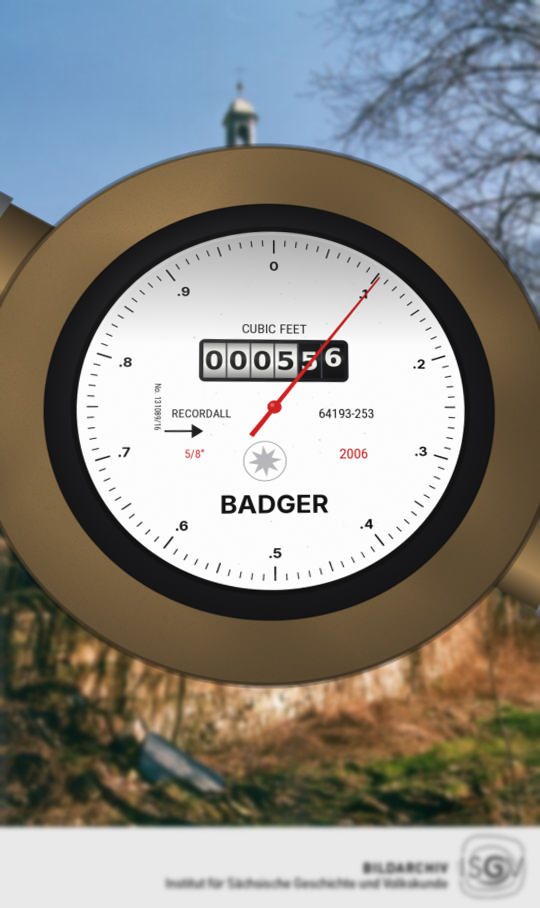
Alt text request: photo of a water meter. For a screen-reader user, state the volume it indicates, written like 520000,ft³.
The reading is 556.10,ft³
